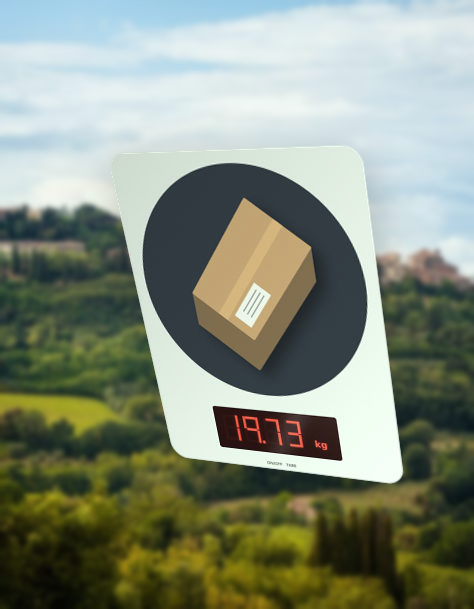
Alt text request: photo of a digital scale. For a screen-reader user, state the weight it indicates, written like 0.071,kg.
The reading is 19.73,kg
